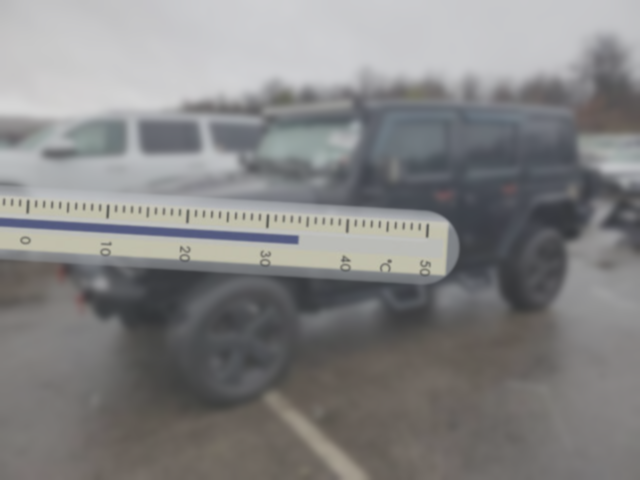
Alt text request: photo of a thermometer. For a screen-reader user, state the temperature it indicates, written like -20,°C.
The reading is 34,°C
